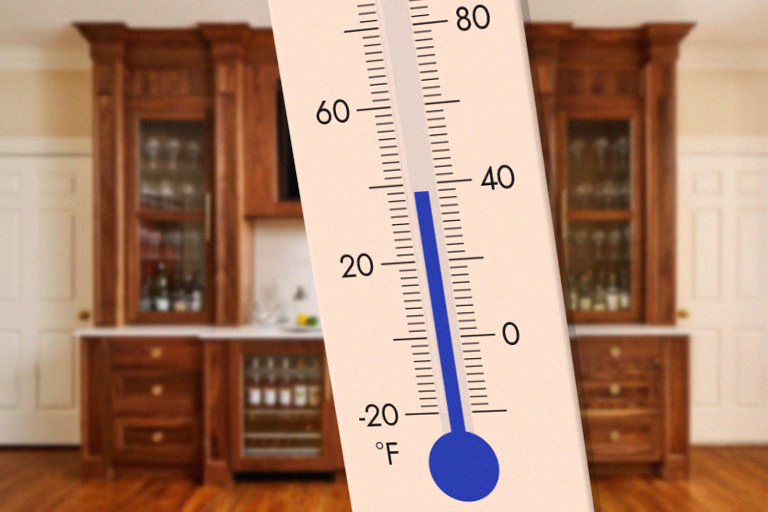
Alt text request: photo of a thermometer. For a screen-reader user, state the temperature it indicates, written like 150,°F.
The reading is 38,°F
